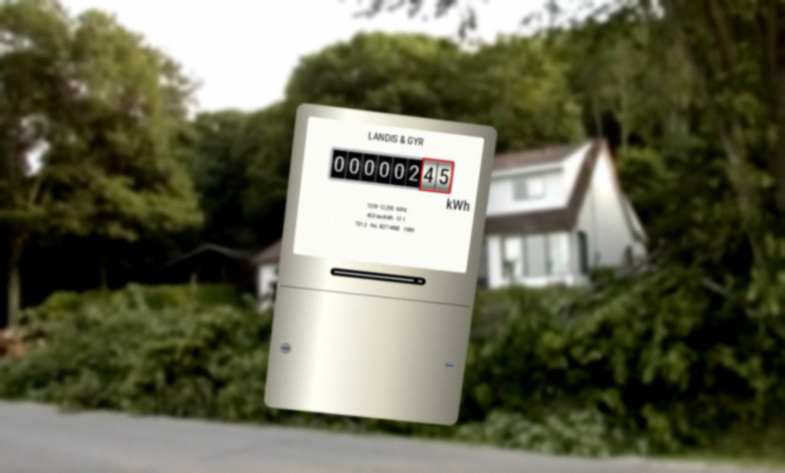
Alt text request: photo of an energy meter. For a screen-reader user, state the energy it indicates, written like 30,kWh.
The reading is 2.45,kWh
